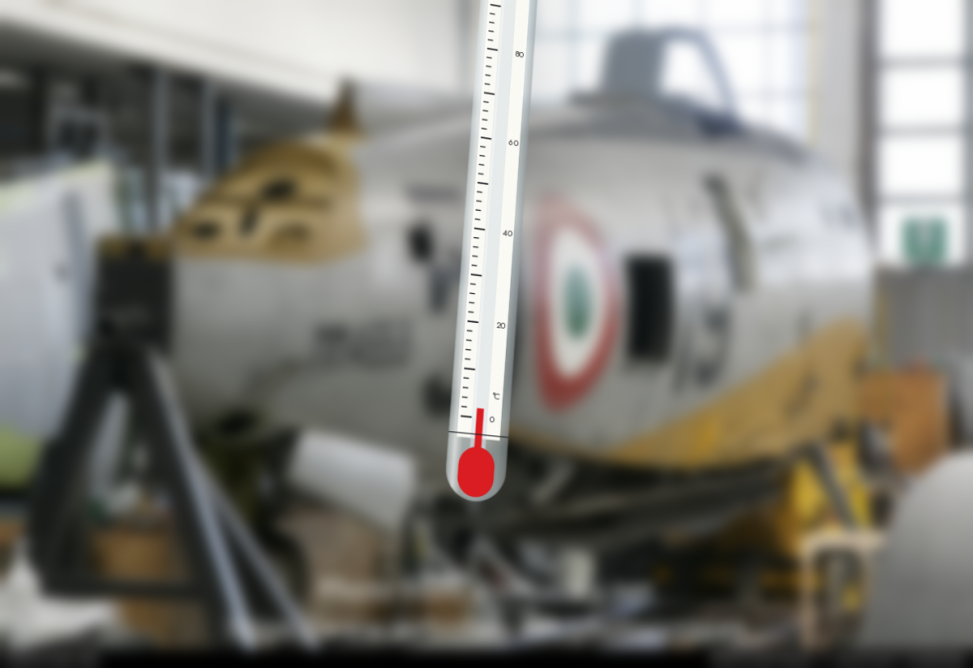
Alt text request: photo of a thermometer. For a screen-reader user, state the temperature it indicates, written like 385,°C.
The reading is 2,°C
